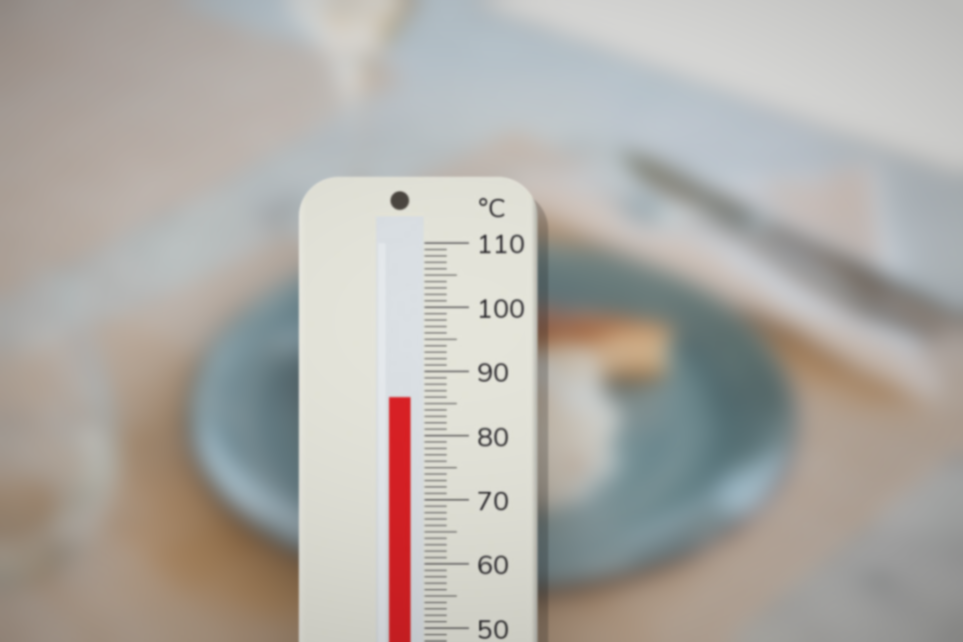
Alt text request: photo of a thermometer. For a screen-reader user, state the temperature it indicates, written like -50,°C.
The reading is 86,°C
